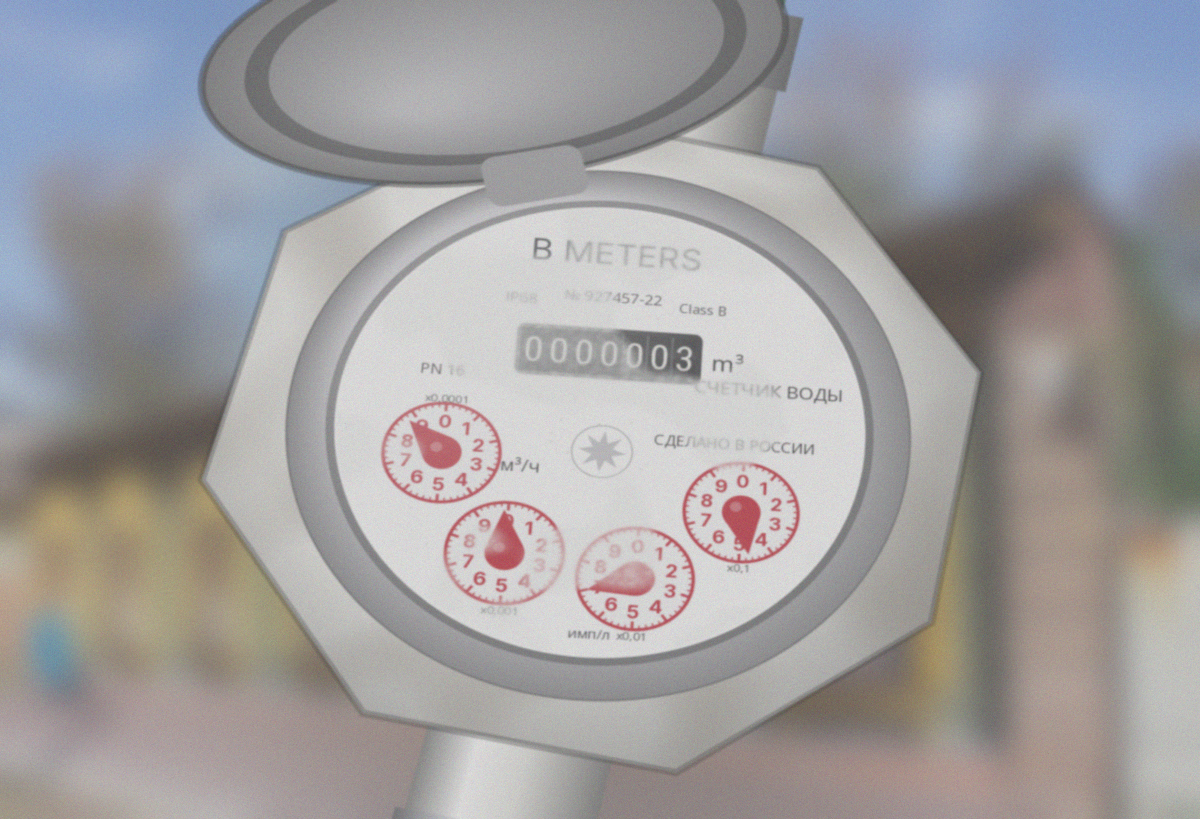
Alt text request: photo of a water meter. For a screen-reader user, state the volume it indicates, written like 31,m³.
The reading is 3.4698,m³
